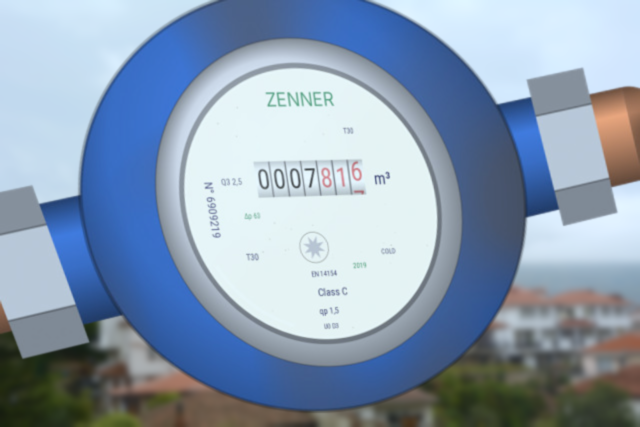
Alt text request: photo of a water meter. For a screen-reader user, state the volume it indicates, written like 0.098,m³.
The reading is 7.816,m³
